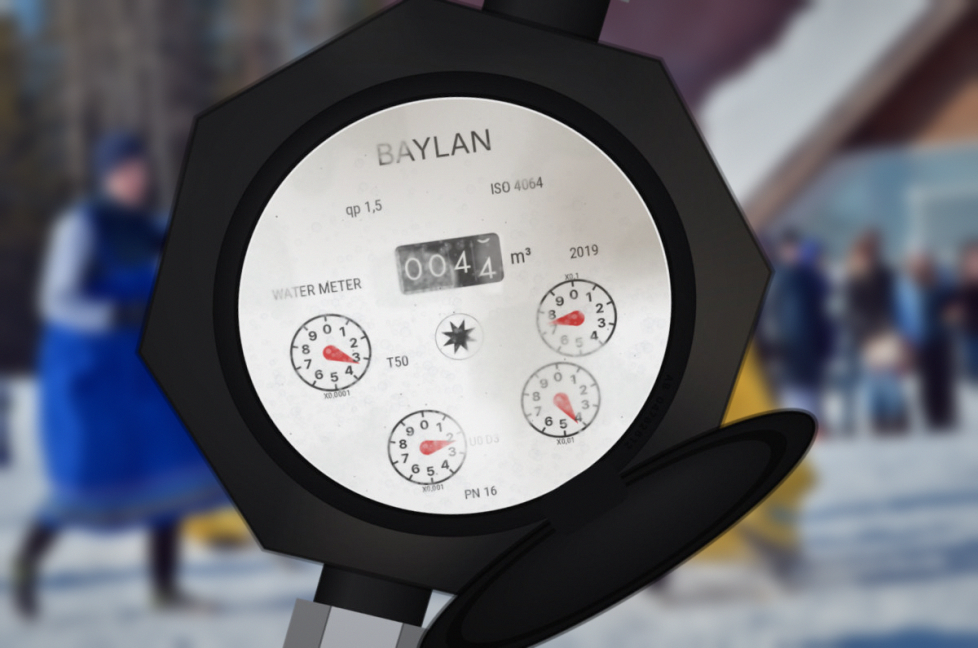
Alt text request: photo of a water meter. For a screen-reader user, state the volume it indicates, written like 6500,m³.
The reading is 43.7423,m³
